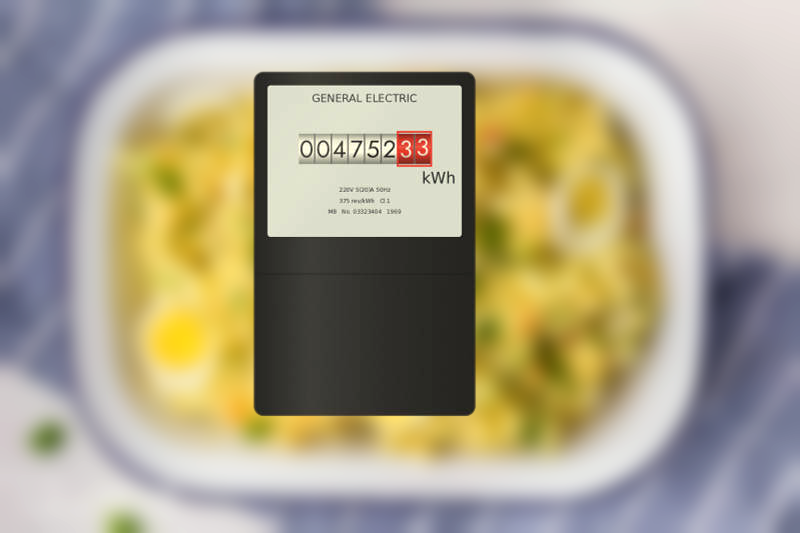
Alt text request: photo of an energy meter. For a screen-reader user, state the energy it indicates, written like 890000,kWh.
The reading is 4752.33,kWh
